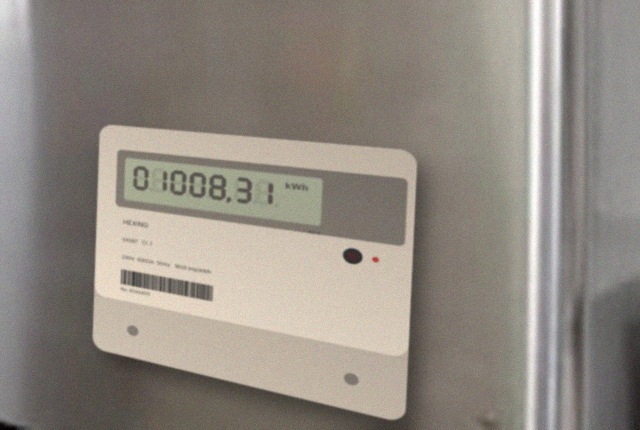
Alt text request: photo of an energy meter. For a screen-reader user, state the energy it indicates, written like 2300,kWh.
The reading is 1008.31,kWh
